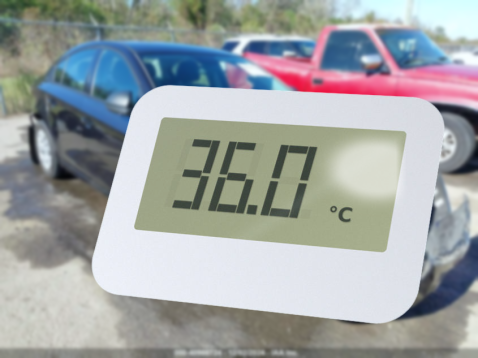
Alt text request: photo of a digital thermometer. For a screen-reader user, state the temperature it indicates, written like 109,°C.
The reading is 36.0,°C
